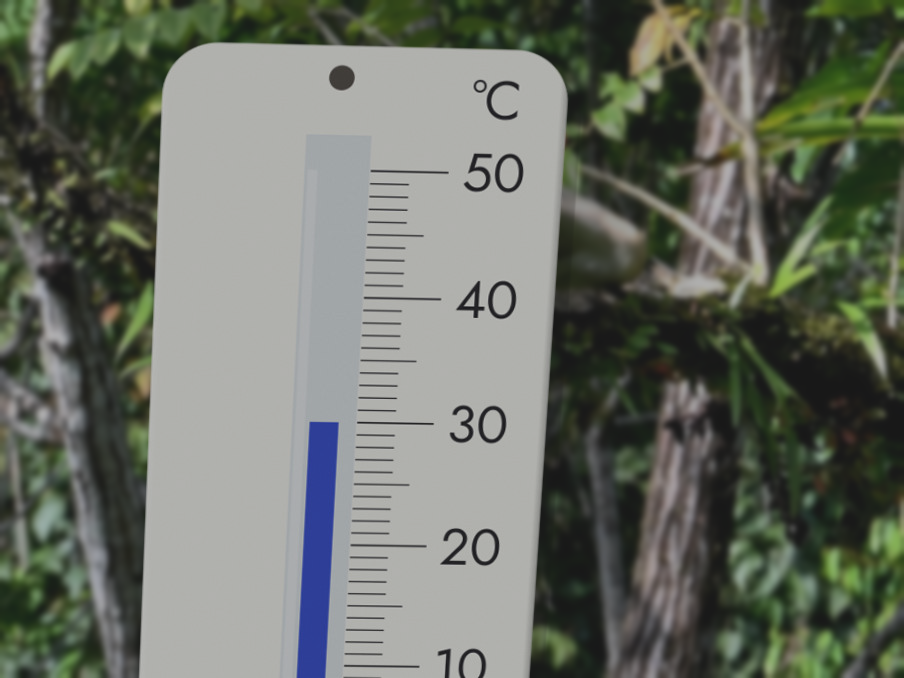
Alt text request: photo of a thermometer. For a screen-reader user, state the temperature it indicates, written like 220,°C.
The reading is 30,°C
